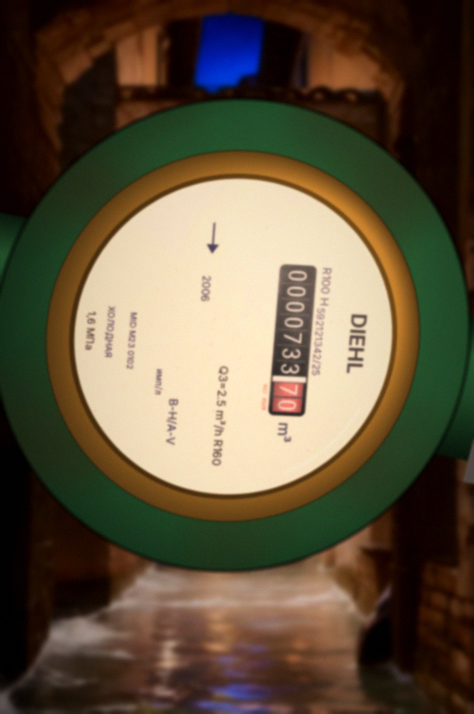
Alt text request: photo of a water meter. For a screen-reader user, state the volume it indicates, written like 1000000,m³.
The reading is 733.70,m³
